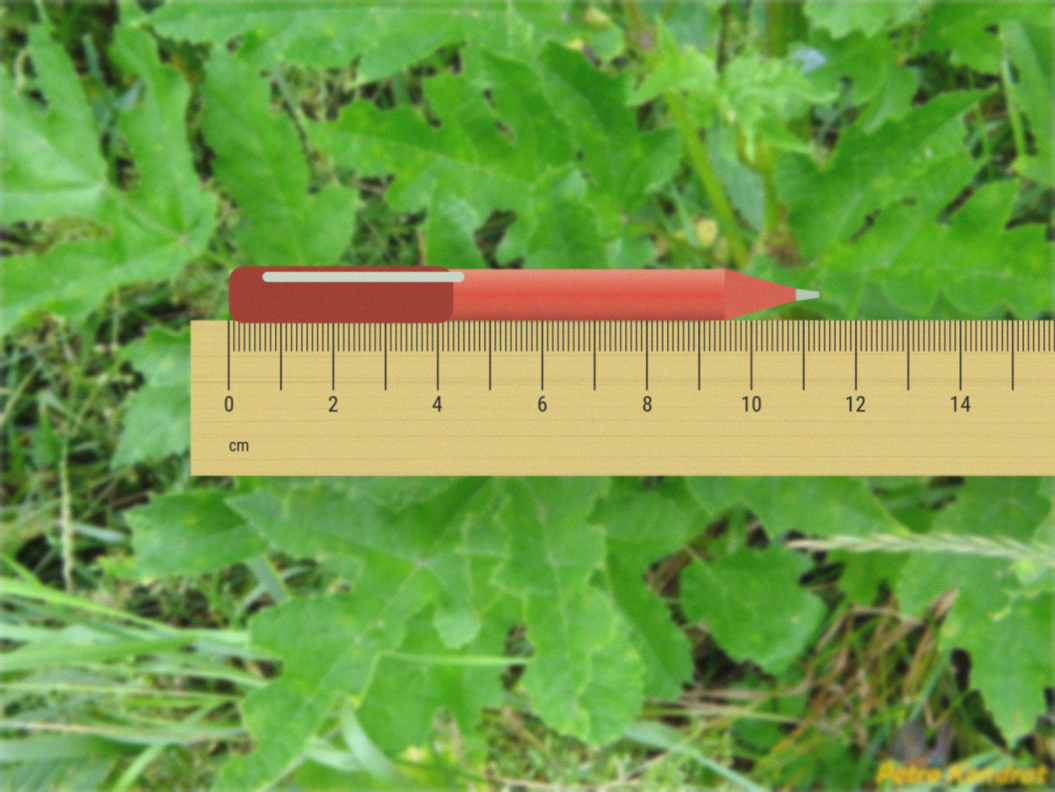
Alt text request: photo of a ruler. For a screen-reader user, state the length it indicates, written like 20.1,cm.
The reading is 11.3,cm
